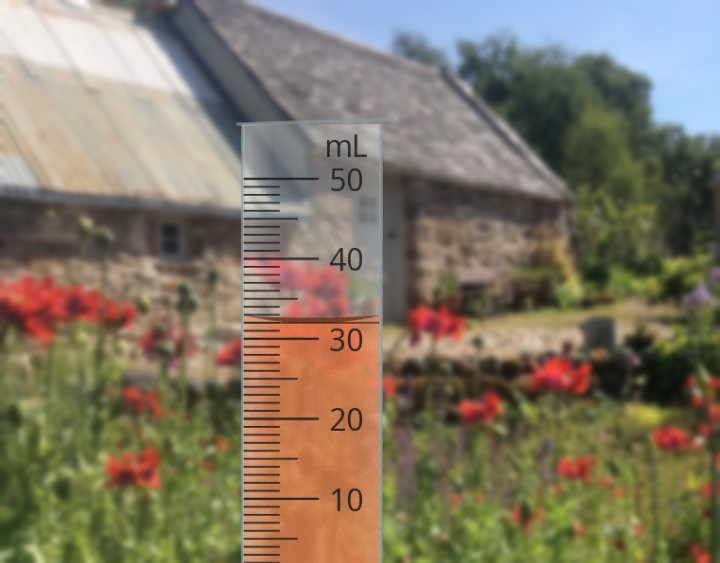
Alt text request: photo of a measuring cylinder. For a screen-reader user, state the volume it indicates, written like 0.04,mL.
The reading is 32,mL
